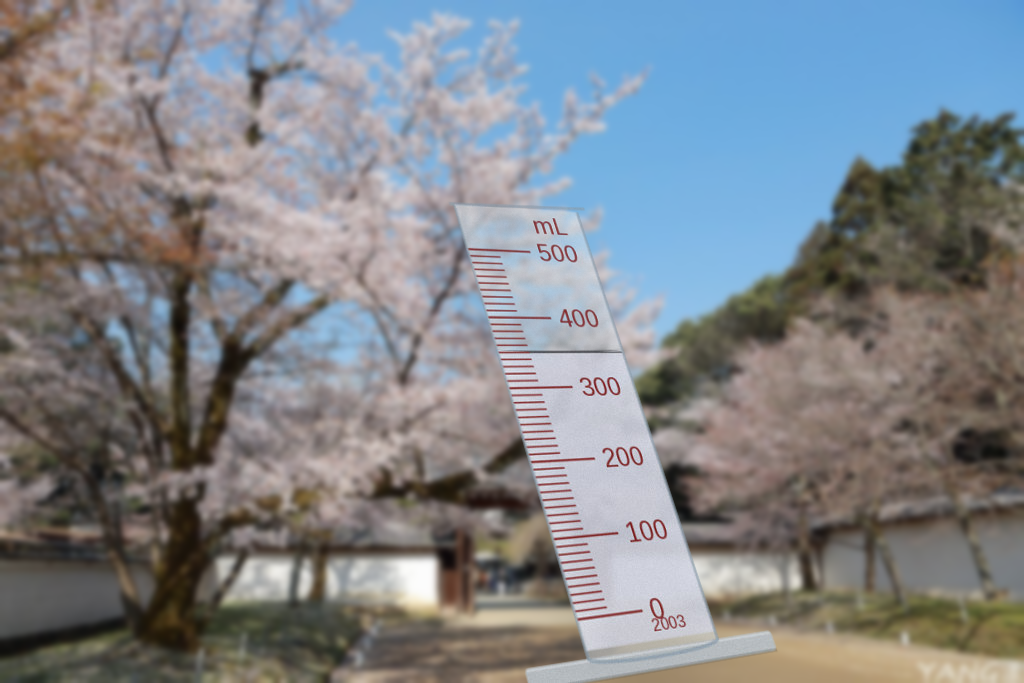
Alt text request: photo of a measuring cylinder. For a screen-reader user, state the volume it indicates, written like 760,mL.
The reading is 350,mL
